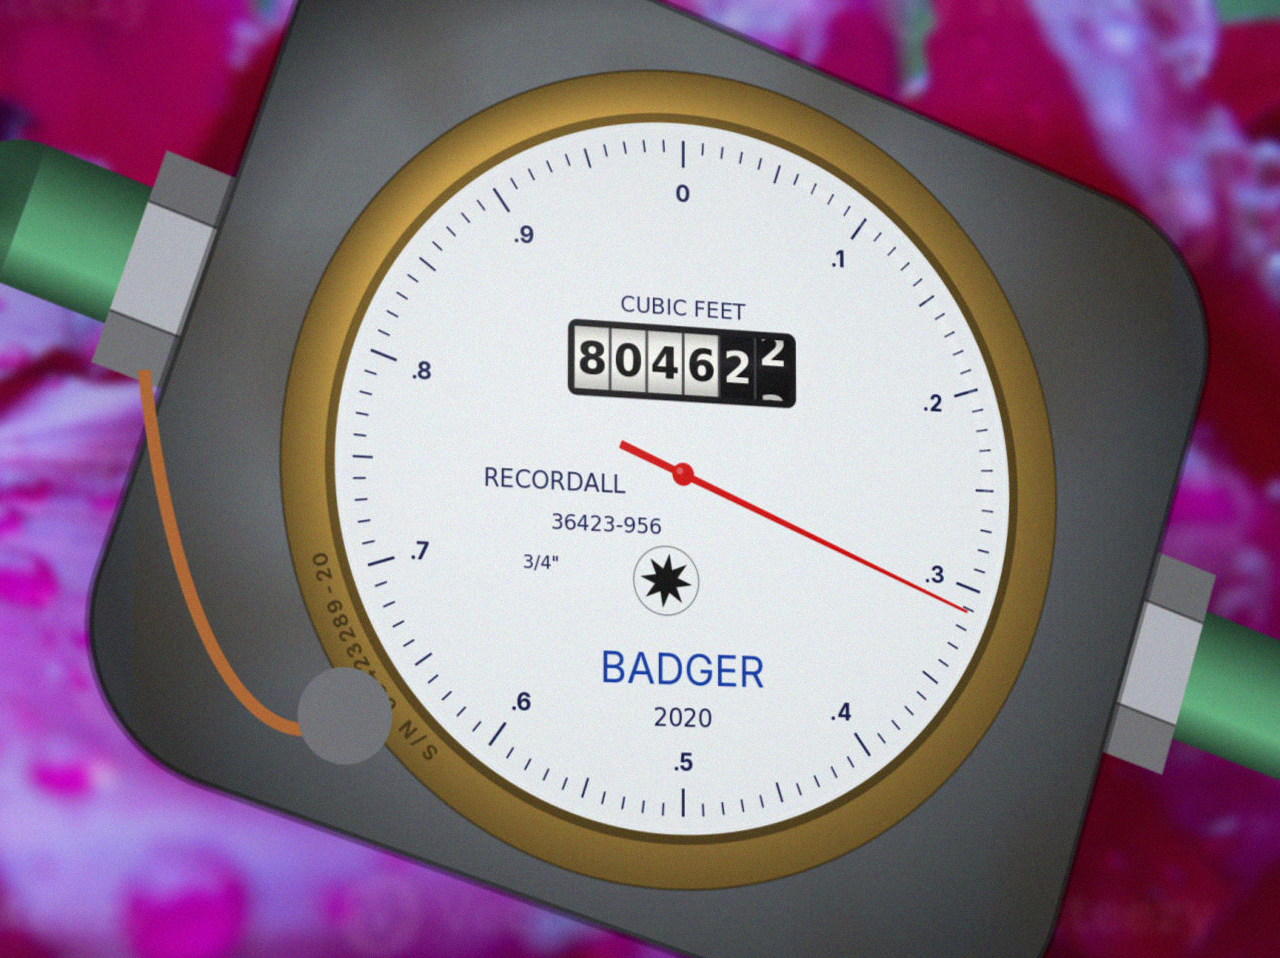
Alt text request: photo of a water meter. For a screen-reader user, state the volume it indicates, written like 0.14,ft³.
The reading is 804622.31,ft³
